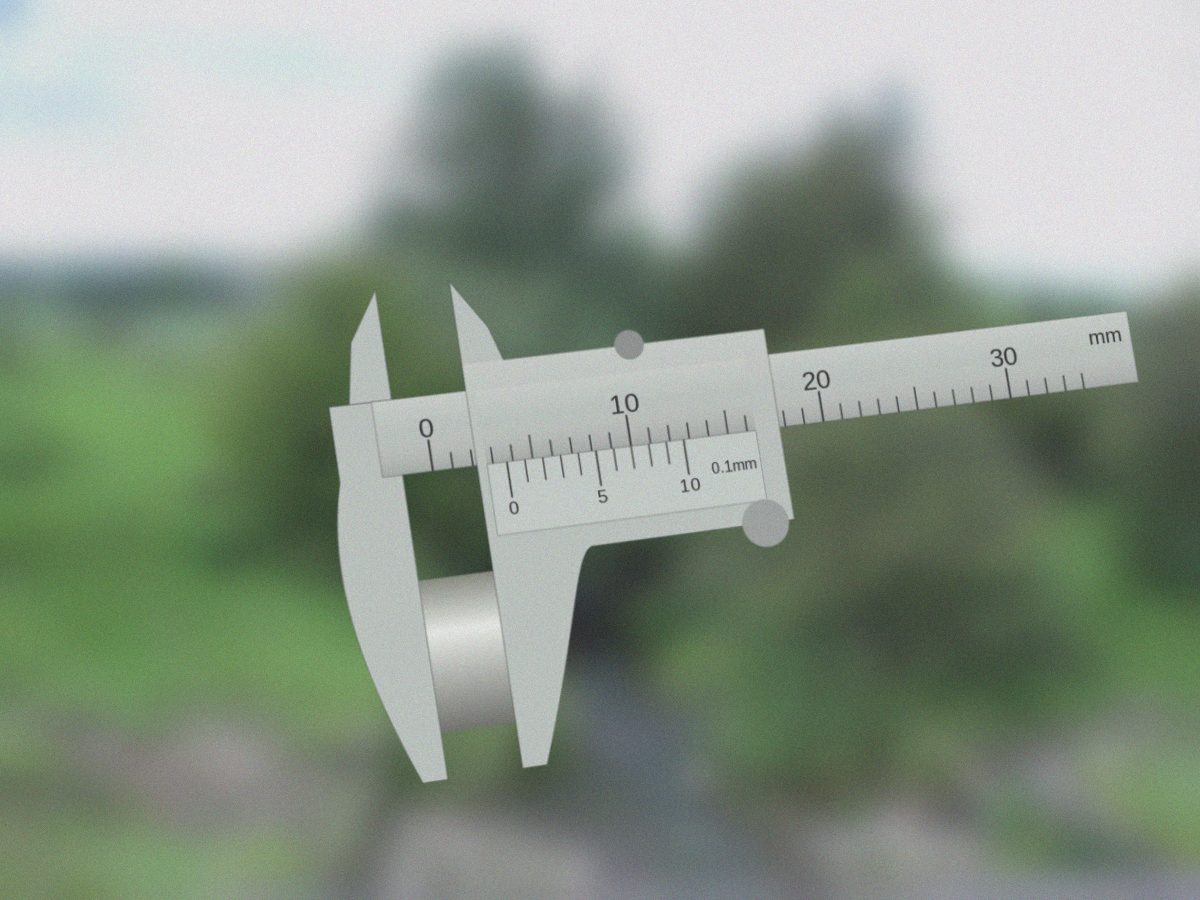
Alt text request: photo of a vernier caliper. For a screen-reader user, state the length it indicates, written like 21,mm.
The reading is 3.7,mm
